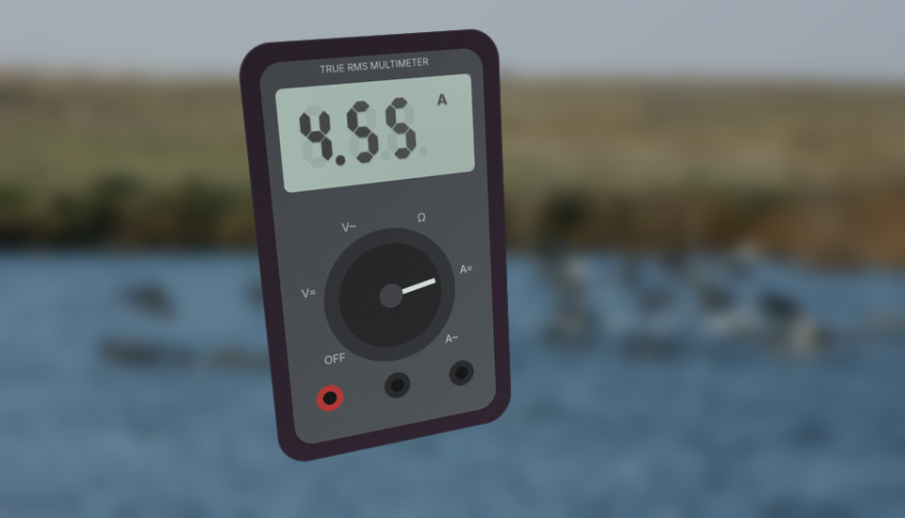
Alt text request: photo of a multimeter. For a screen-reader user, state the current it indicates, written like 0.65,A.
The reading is 4.55,A
